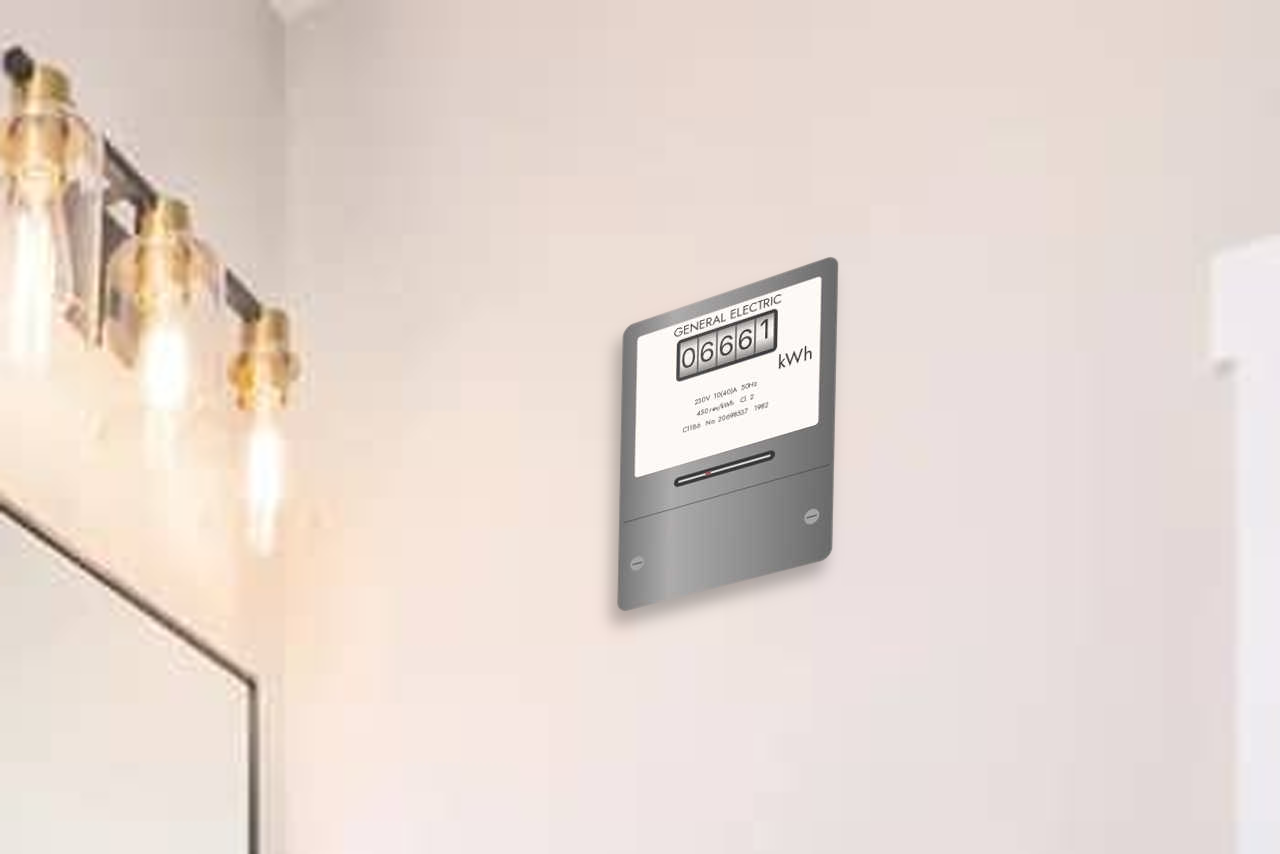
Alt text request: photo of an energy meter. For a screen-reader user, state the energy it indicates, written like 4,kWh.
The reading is 6661,kWh
